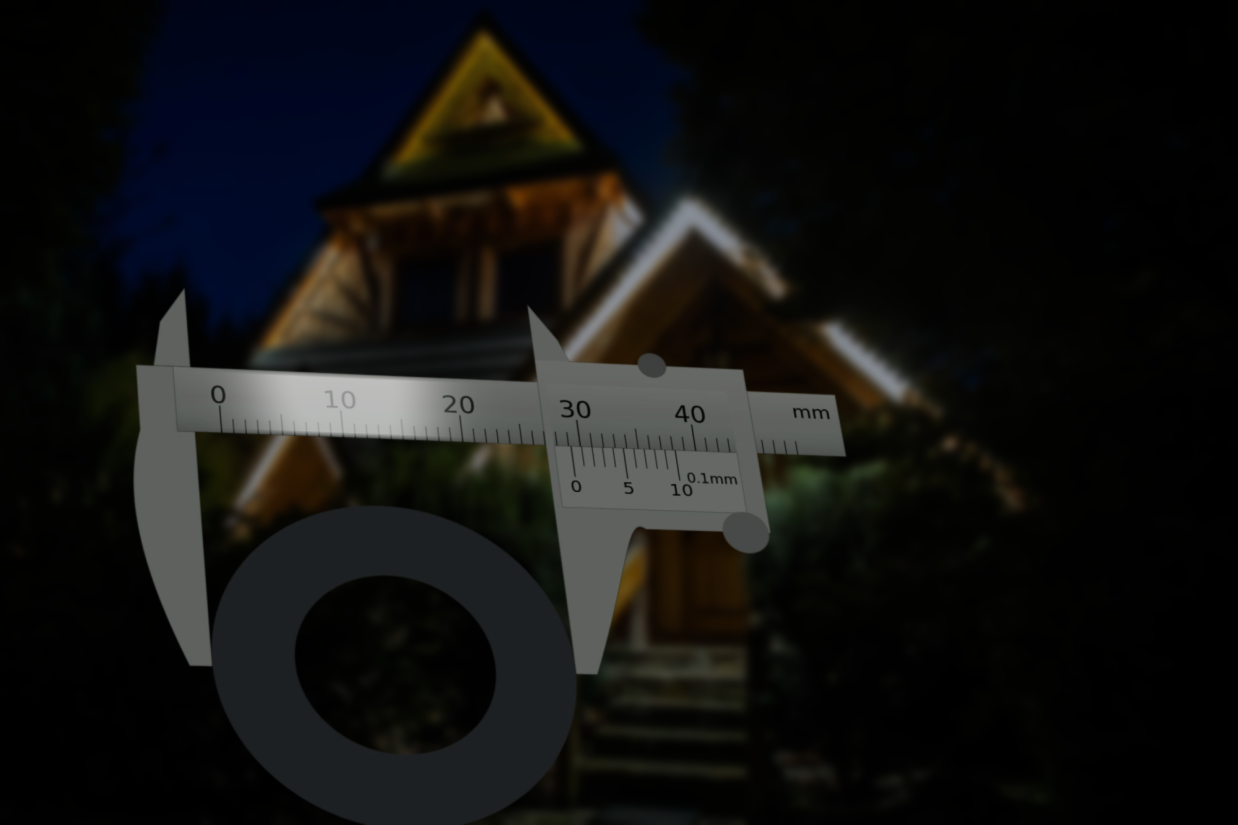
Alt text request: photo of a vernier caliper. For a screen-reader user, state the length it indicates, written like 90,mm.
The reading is 29.2,mm
